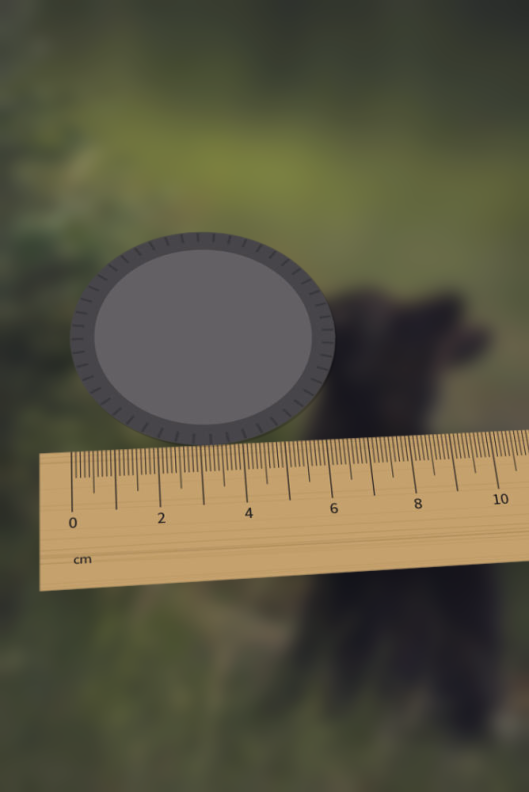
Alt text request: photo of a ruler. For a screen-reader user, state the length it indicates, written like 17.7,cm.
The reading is 6.5,cm
